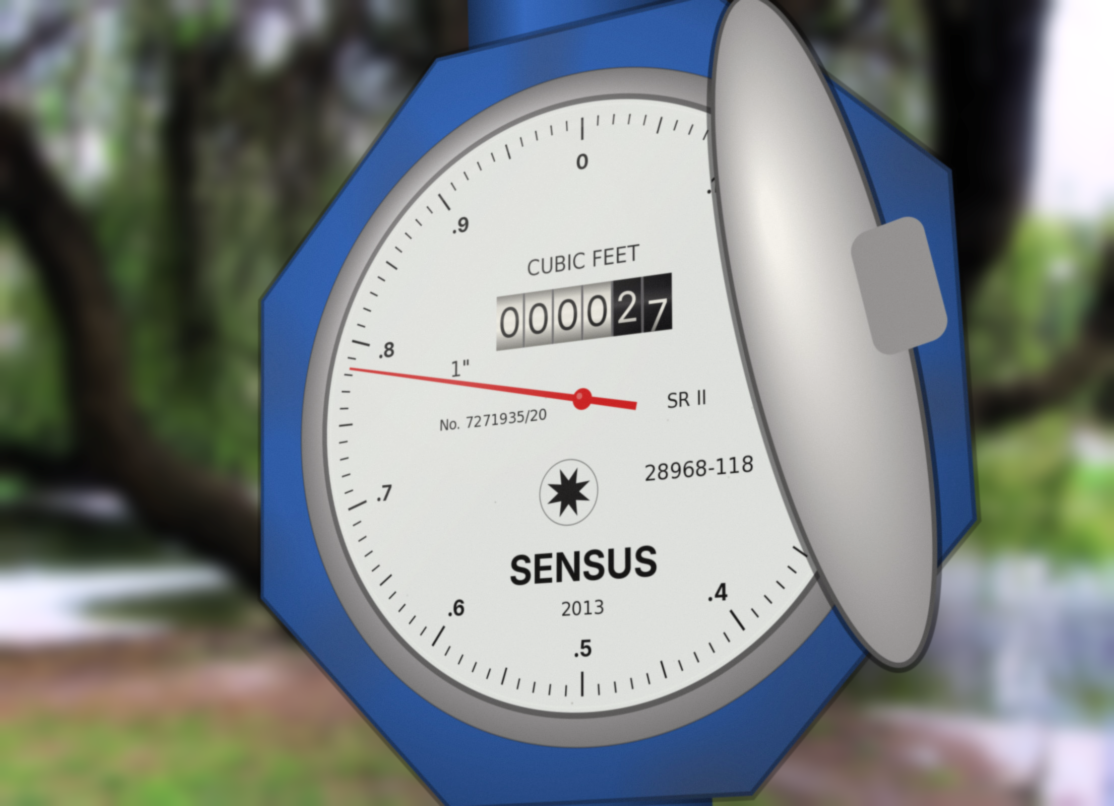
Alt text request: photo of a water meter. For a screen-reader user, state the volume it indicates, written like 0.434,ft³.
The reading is 26.78,ft³
